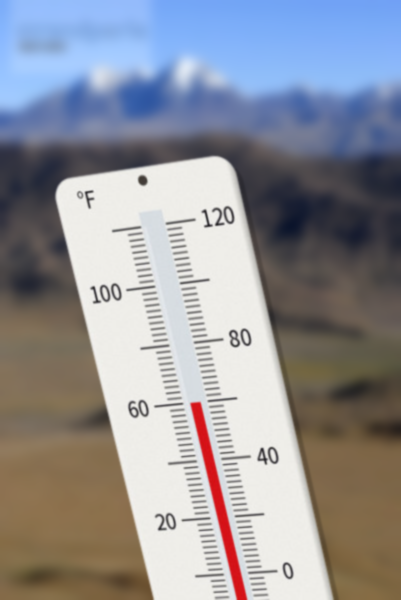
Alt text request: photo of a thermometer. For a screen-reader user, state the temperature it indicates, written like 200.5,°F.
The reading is 60,°F
